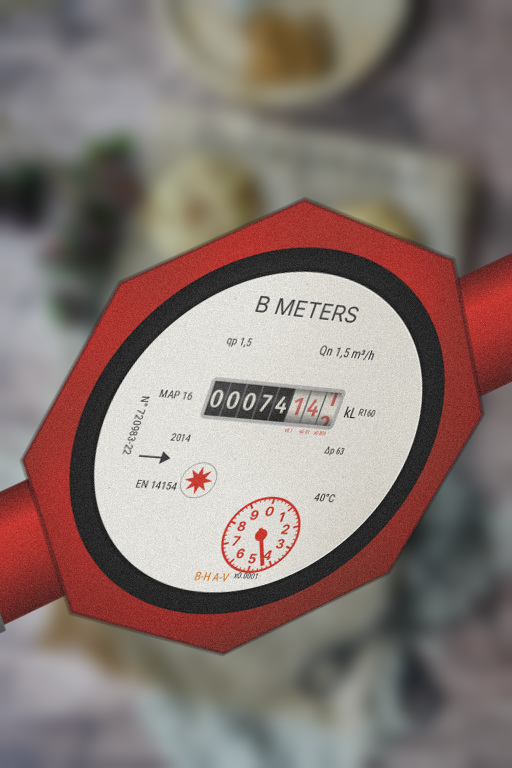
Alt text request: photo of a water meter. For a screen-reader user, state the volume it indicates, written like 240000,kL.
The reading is 74.1414,kL
